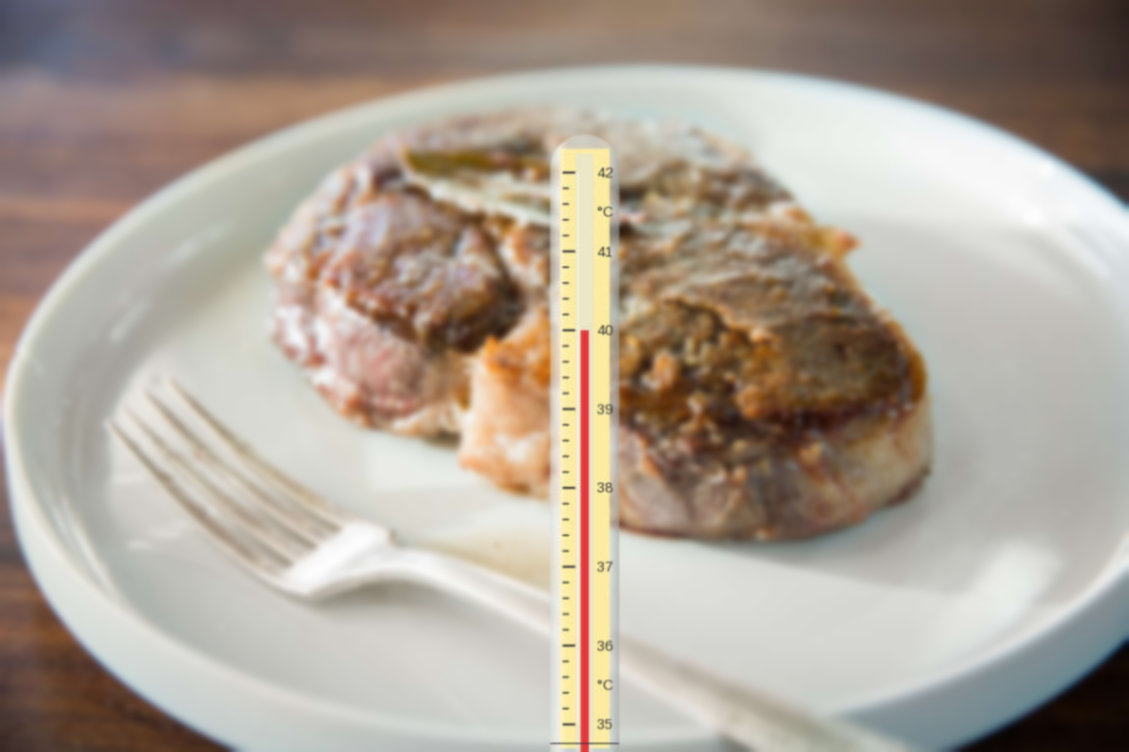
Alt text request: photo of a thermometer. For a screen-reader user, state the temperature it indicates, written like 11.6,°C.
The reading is 40,°C
